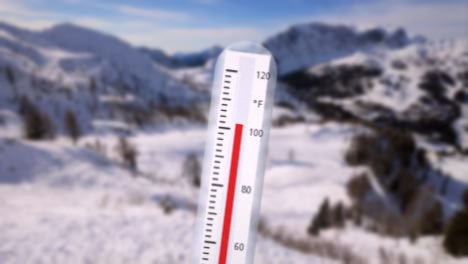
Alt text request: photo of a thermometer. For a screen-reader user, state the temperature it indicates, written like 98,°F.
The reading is 102,°F
